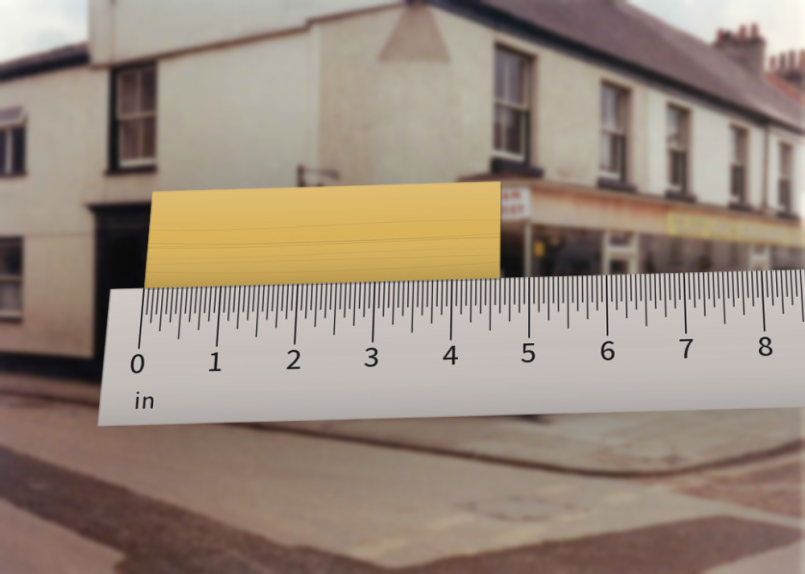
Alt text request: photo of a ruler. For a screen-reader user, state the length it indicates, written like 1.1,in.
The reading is 4.625,in
